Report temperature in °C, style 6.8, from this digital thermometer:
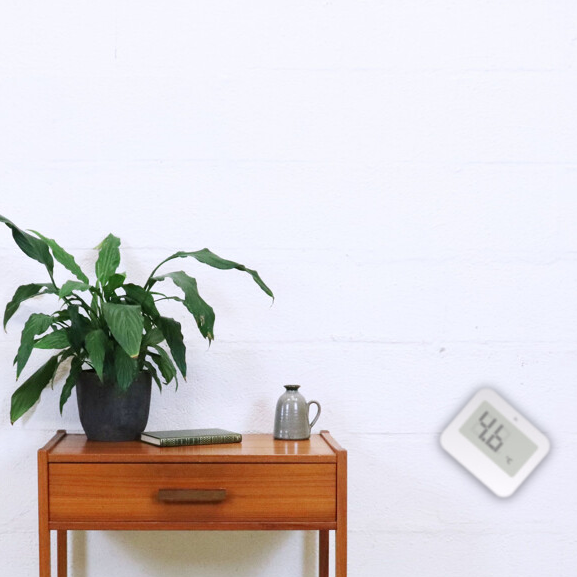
4.6
